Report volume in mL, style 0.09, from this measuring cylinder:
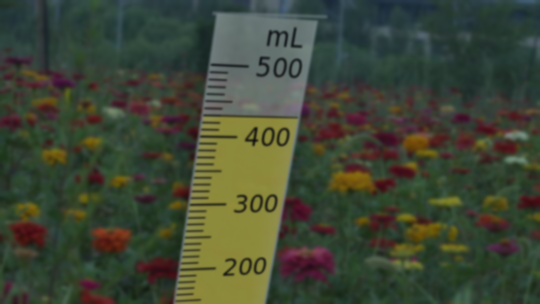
430
